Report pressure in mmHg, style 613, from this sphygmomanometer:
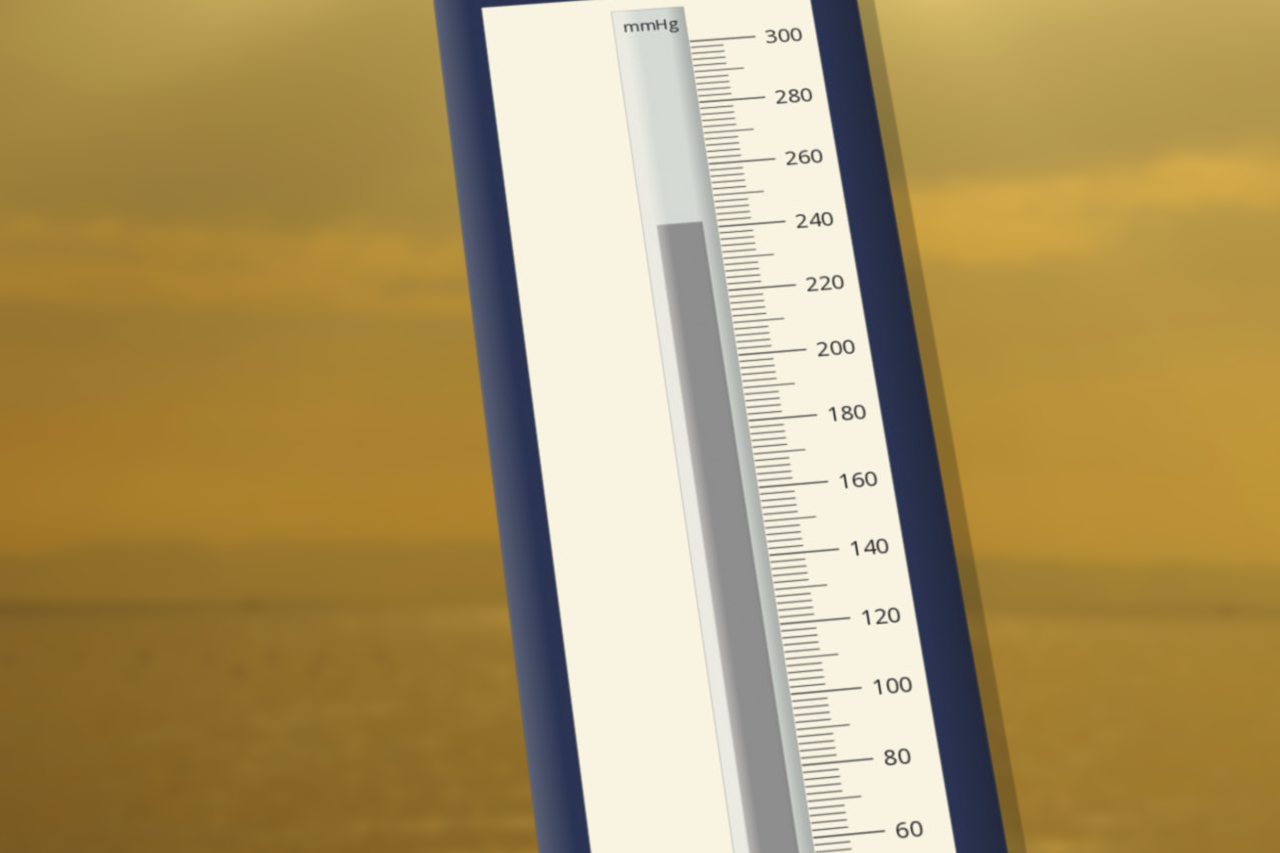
242
